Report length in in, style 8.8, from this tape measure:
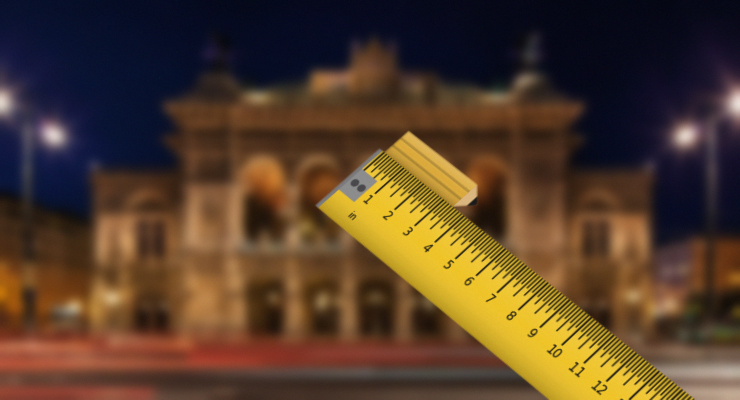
4
